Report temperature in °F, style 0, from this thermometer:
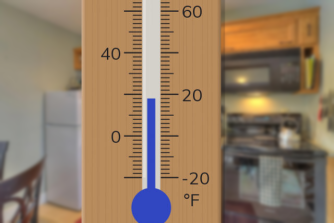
18
